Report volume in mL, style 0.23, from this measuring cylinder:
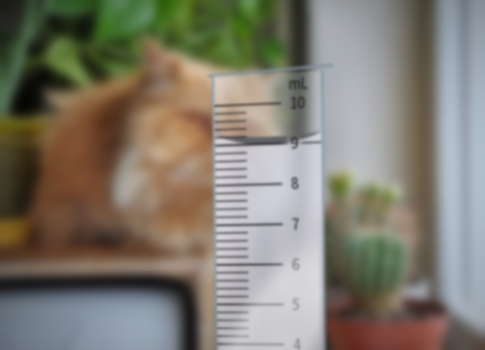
9
